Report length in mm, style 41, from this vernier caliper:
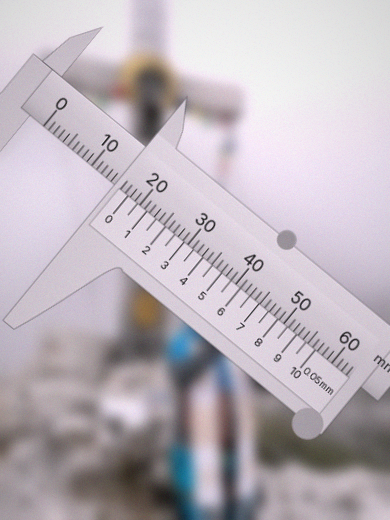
17.6
